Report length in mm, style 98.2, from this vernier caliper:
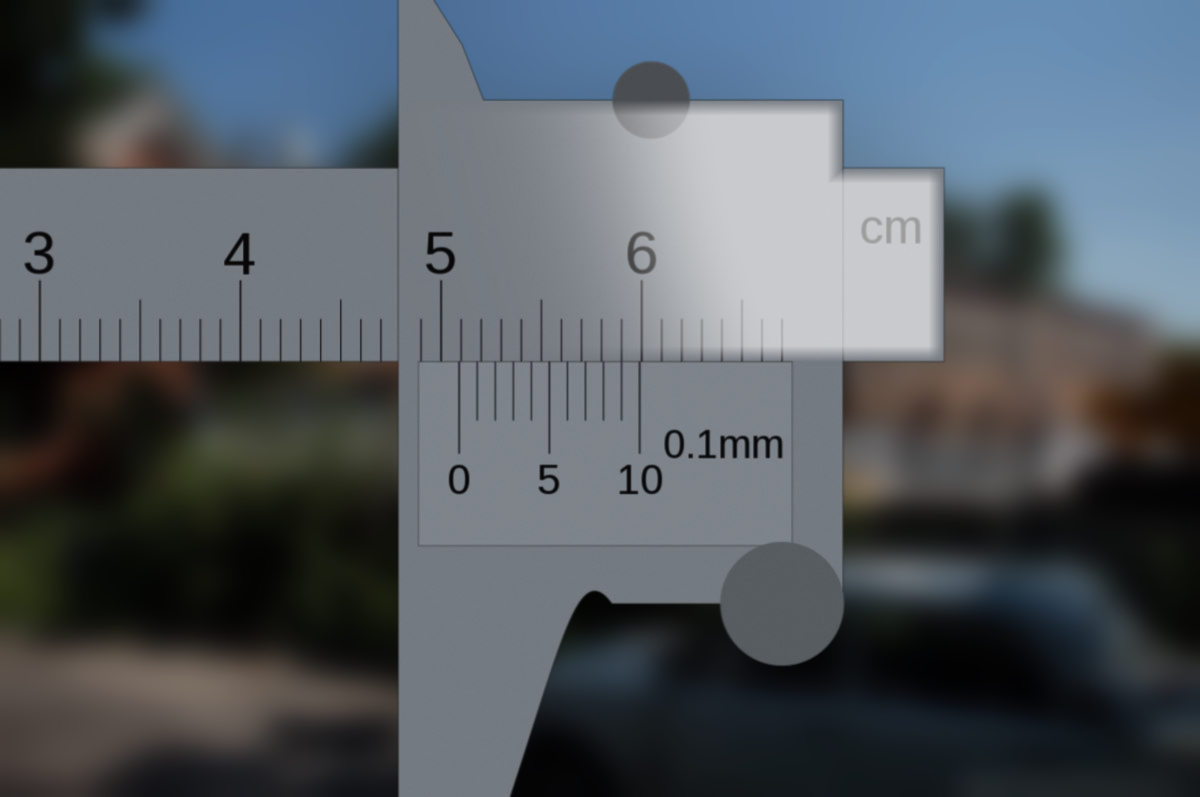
50.9
